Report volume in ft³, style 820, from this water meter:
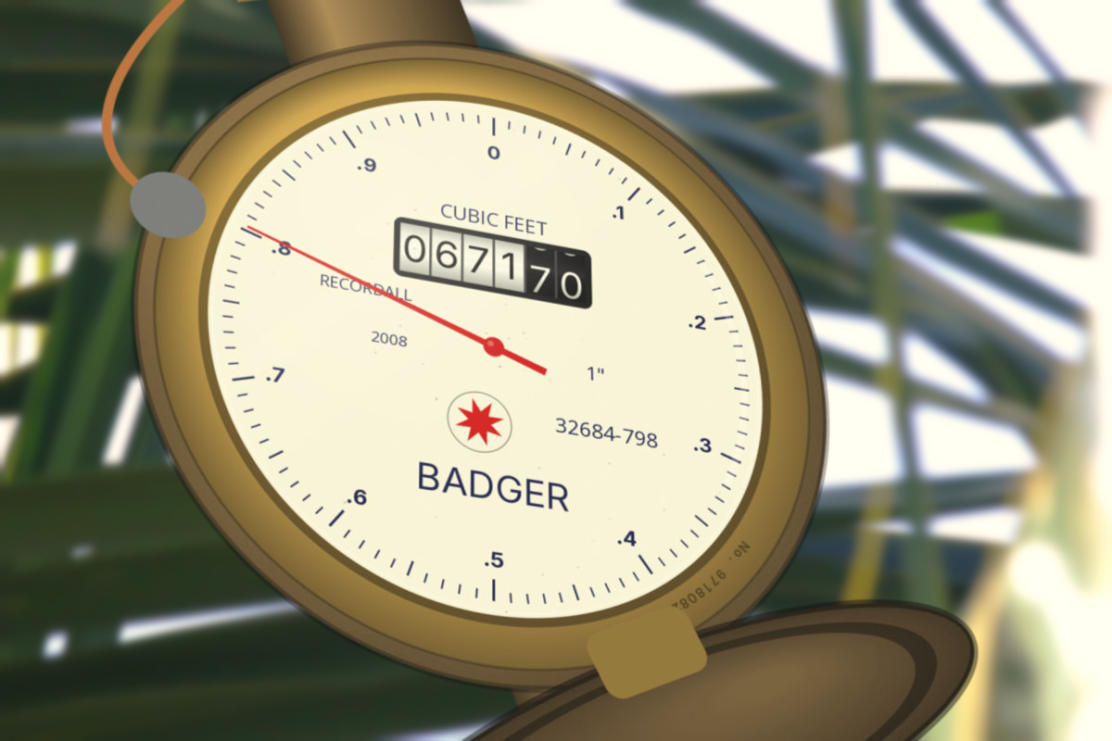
67169.80
